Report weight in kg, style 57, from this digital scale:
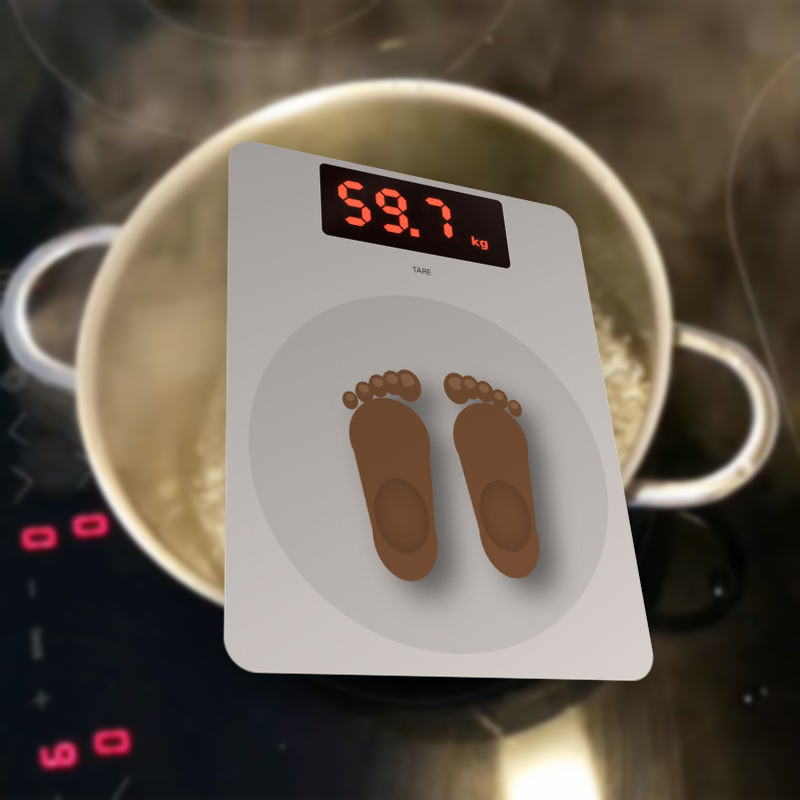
59.7
